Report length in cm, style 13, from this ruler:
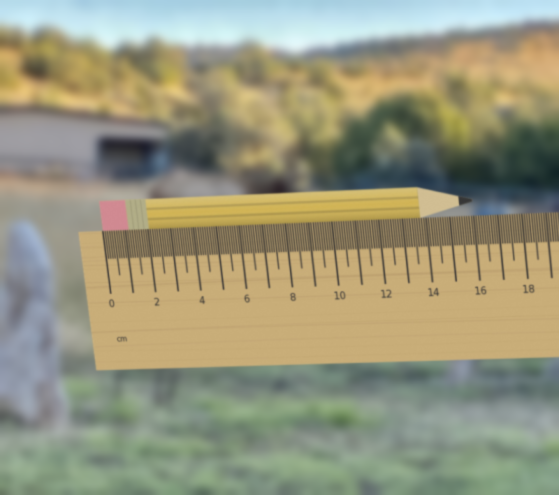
16
